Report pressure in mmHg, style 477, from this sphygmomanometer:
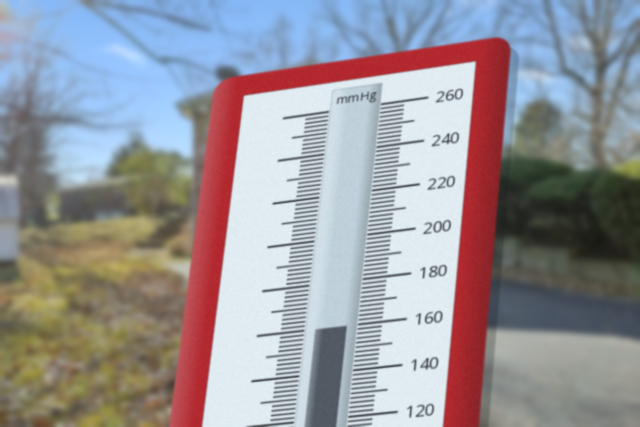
160
